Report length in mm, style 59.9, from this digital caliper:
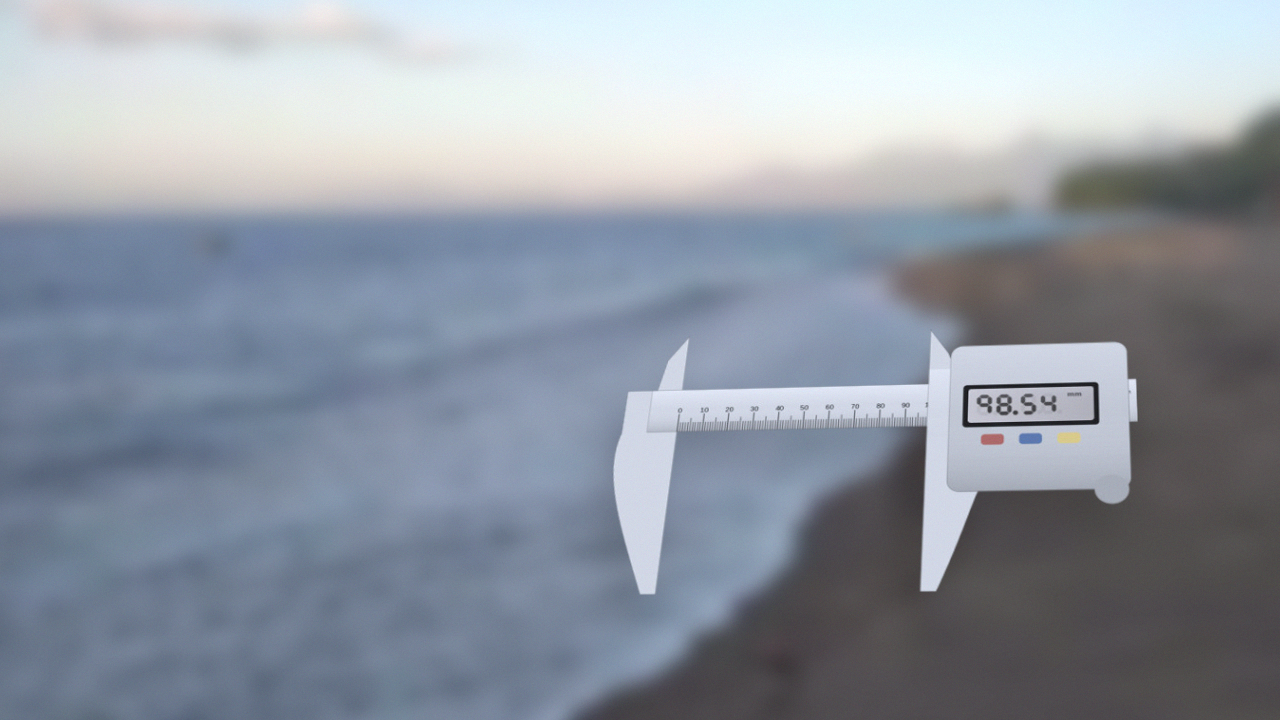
98.54
